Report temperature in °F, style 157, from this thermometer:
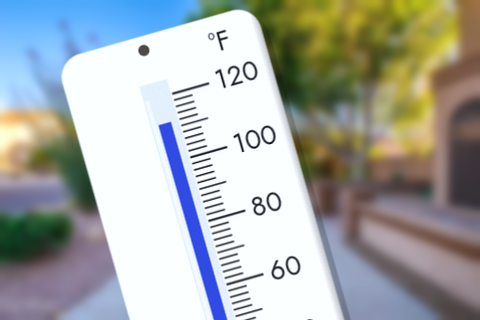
112
